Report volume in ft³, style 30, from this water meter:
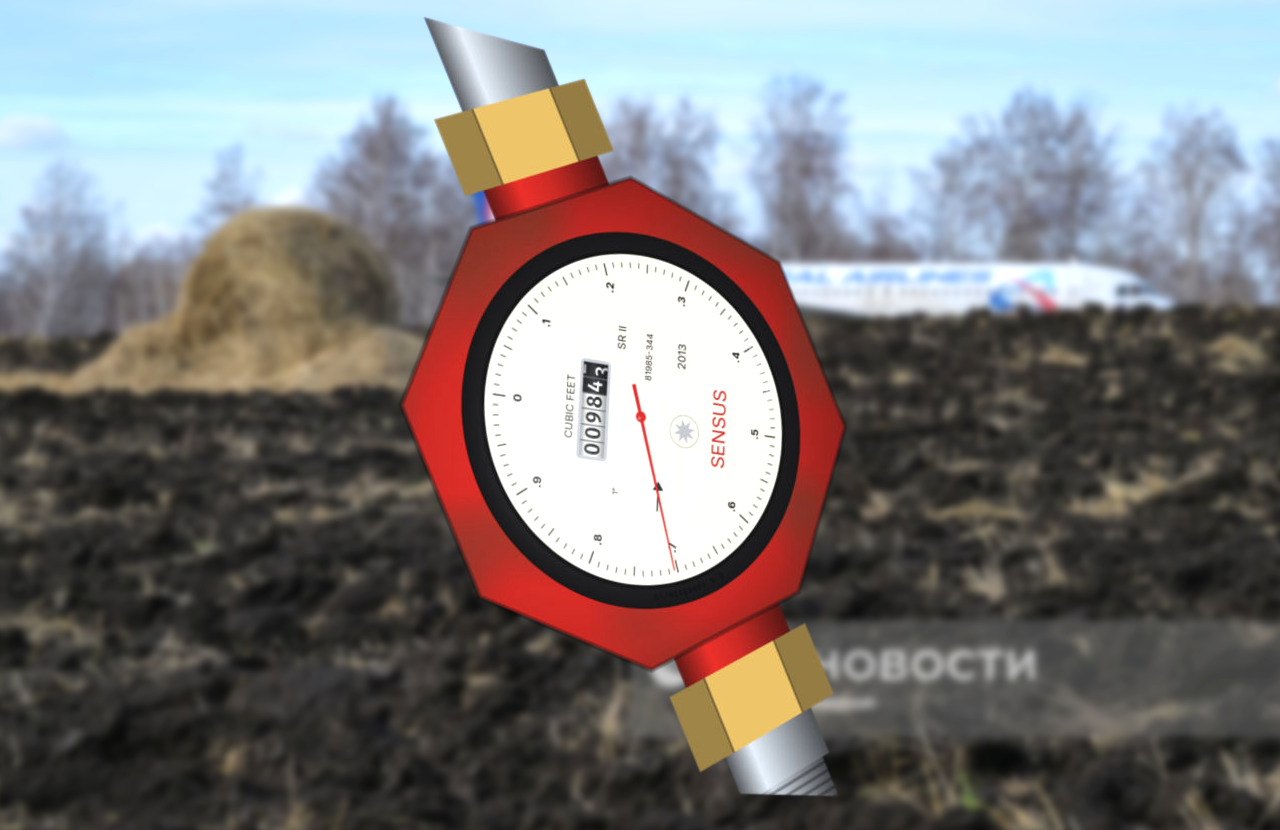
9842.70
